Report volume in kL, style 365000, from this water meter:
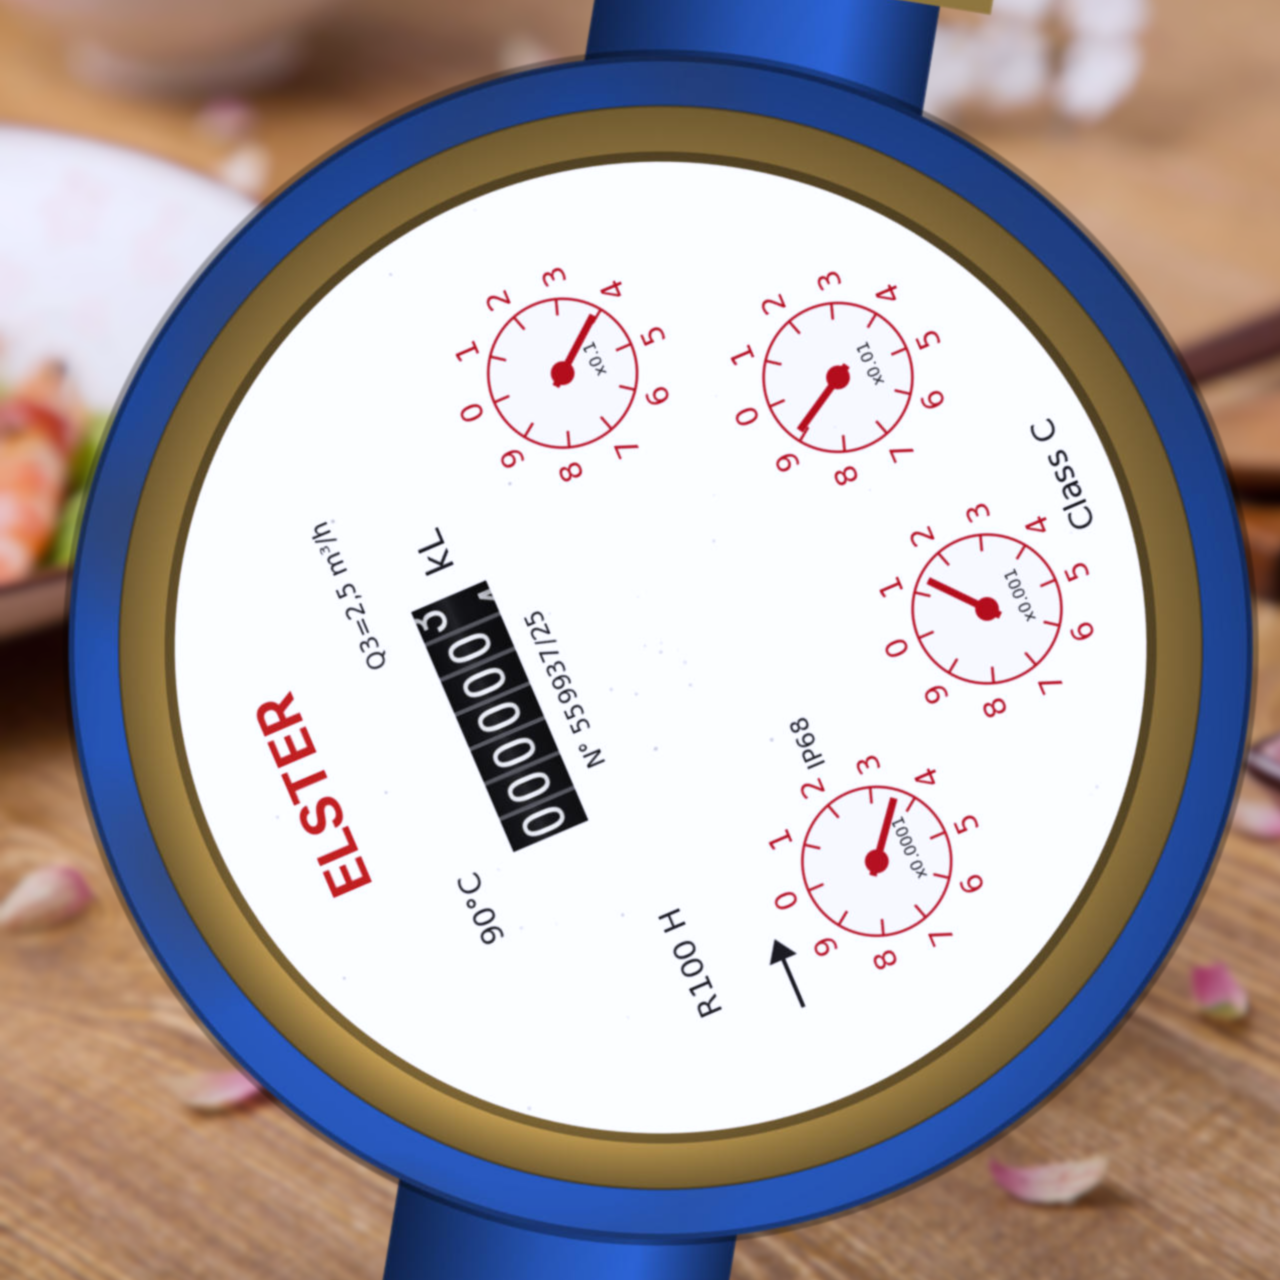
3.3913
